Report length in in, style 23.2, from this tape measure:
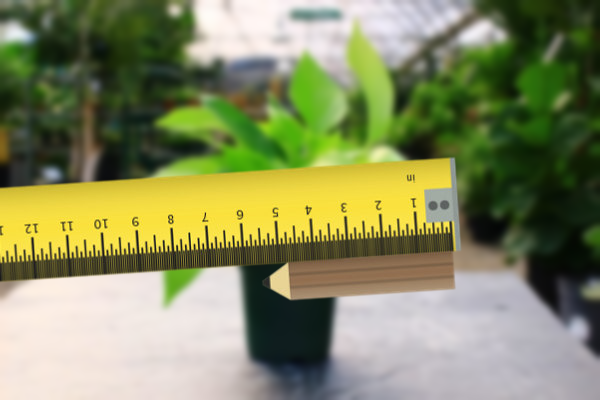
5.5
